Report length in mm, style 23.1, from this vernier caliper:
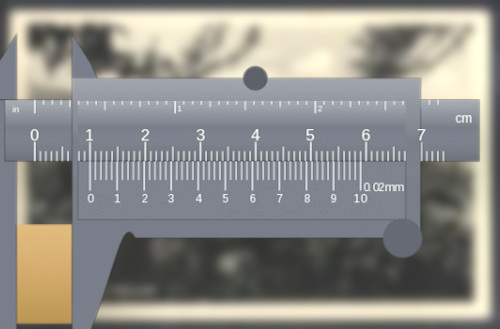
10.0
